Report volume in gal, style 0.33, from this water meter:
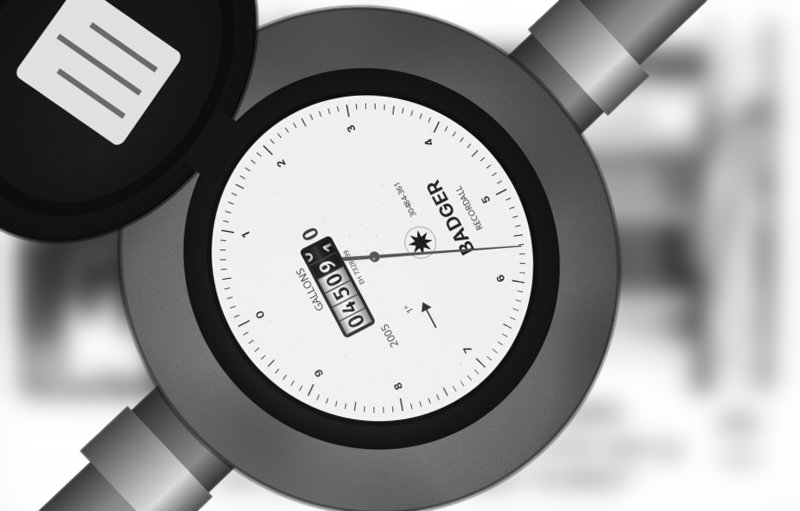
450905.6
